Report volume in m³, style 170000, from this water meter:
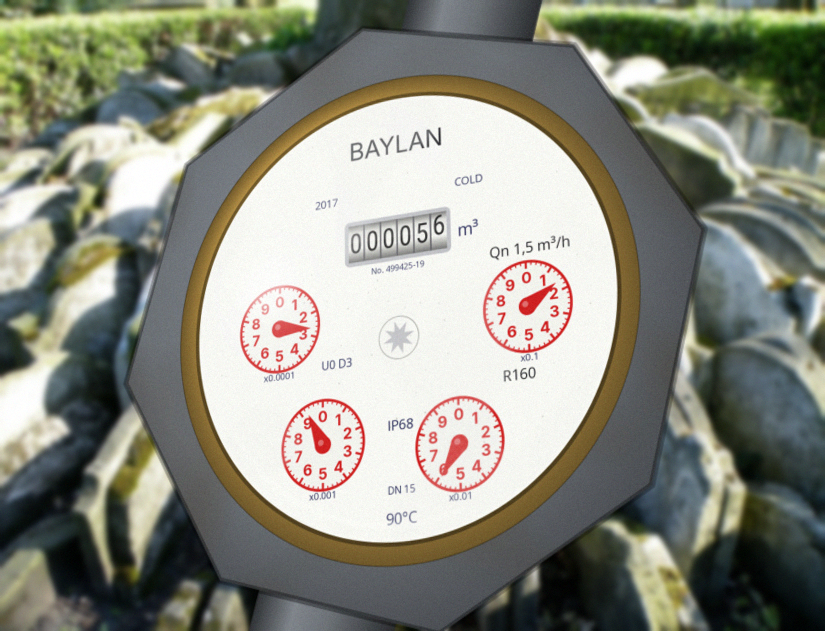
56.1592
